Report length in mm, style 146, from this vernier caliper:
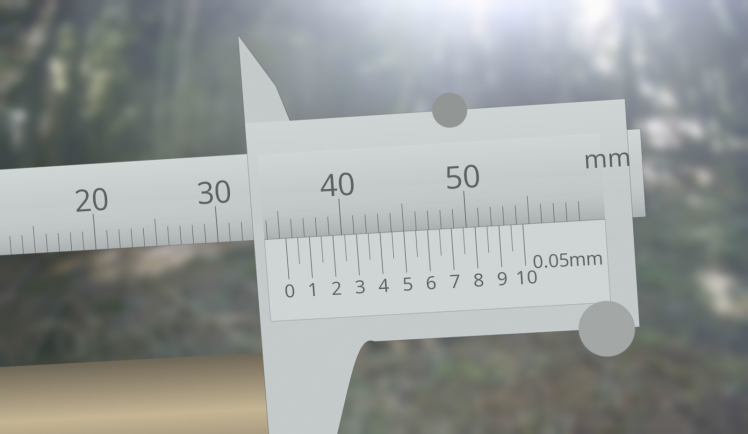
35.5
